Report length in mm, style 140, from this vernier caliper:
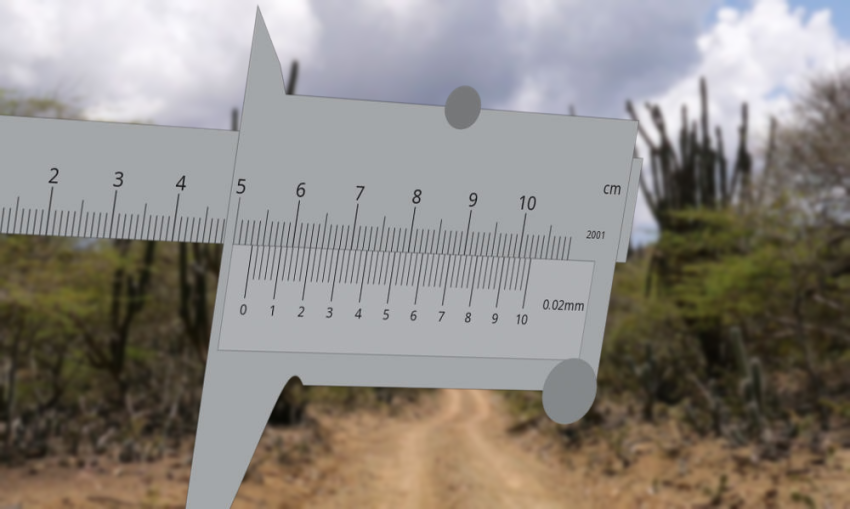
53.2
